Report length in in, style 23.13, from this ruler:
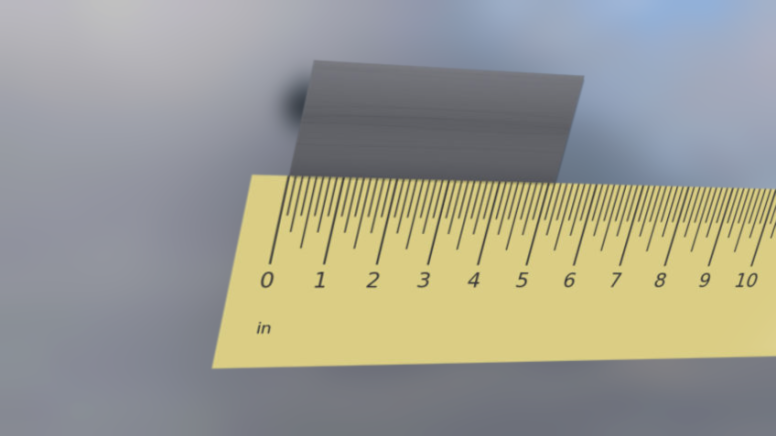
5.125
